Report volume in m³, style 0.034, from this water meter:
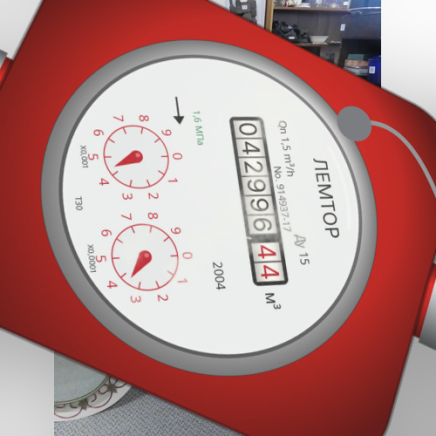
42996.4443
